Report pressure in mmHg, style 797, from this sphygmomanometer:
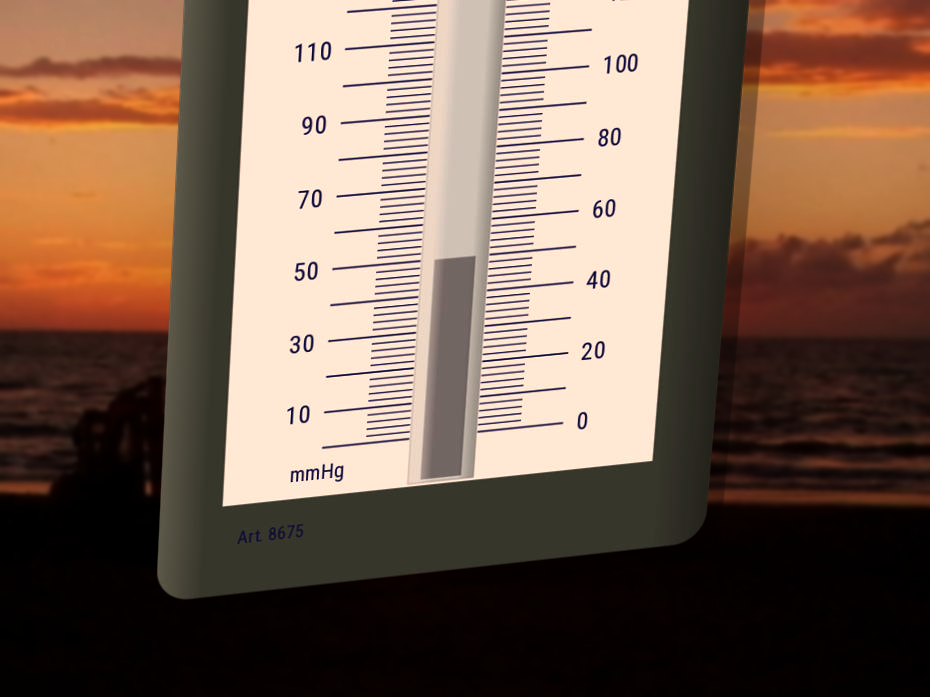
50
